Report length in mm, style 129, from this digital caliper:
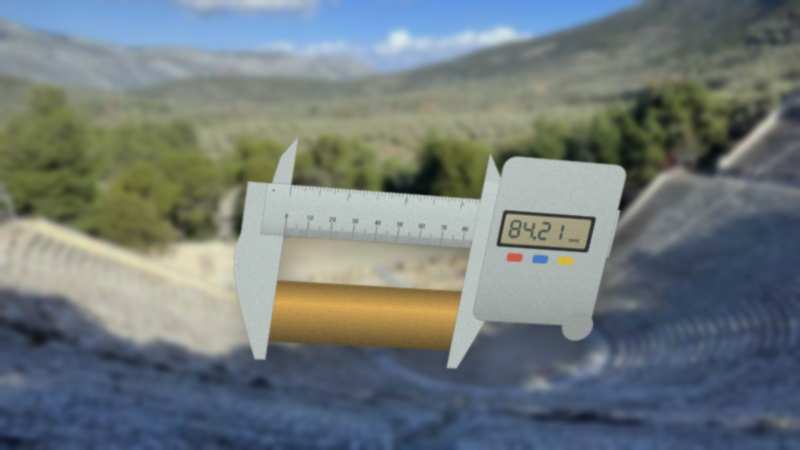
84.21
